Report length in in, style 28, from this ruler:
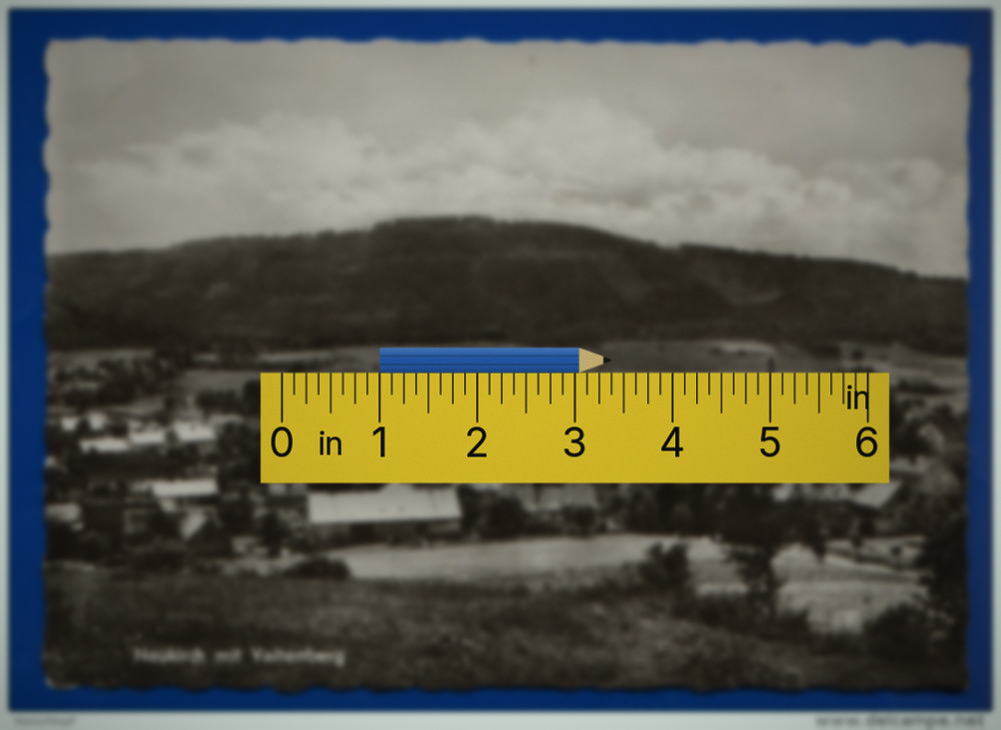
2.375
